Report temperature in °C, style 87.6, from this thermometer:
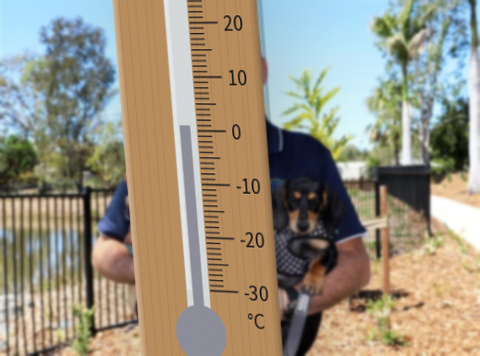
1
